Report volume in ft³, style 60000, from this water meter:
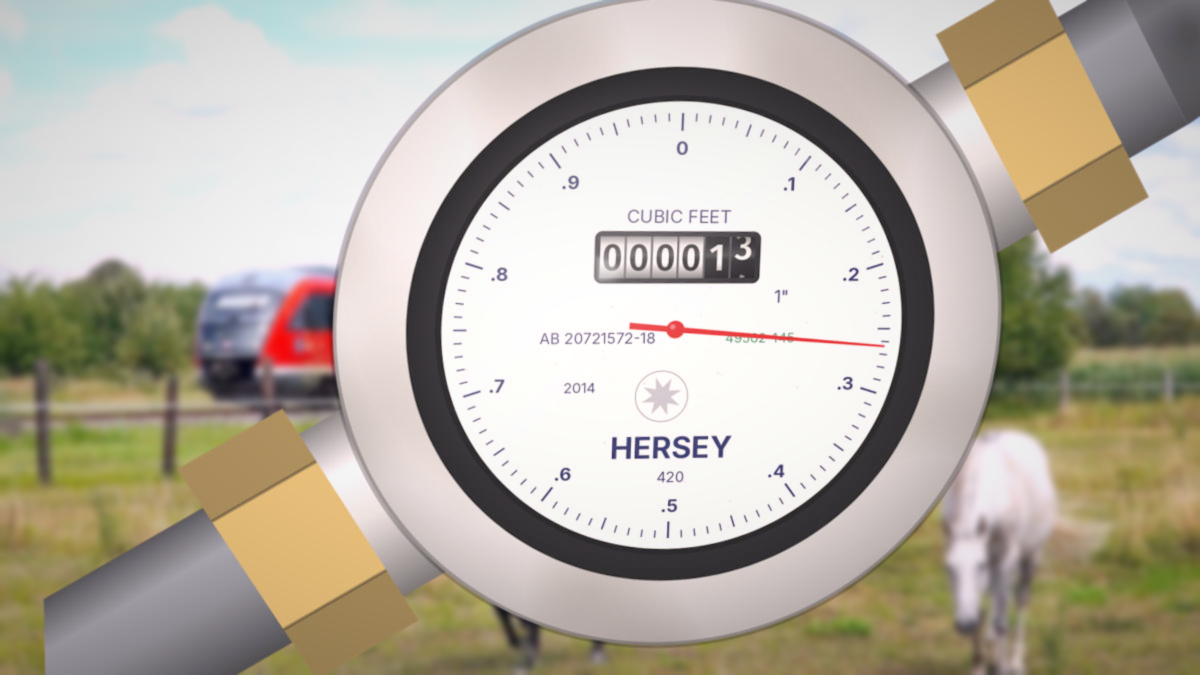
13.26
